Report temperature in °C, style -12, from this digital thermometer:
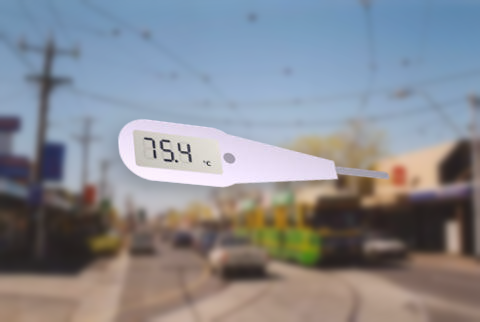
75.4
